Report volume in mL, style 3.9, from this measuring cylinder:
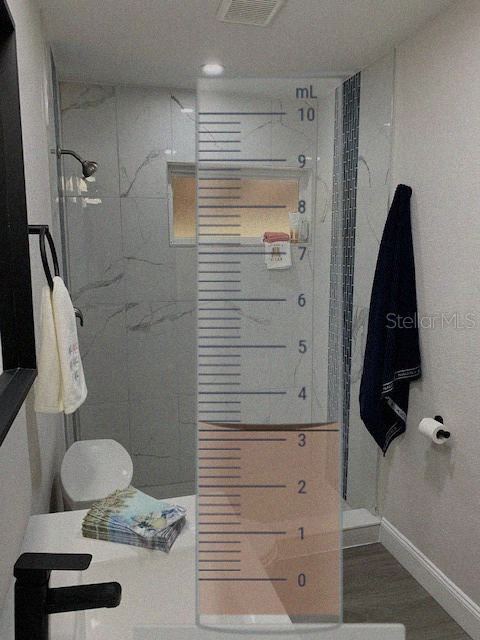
3.2
